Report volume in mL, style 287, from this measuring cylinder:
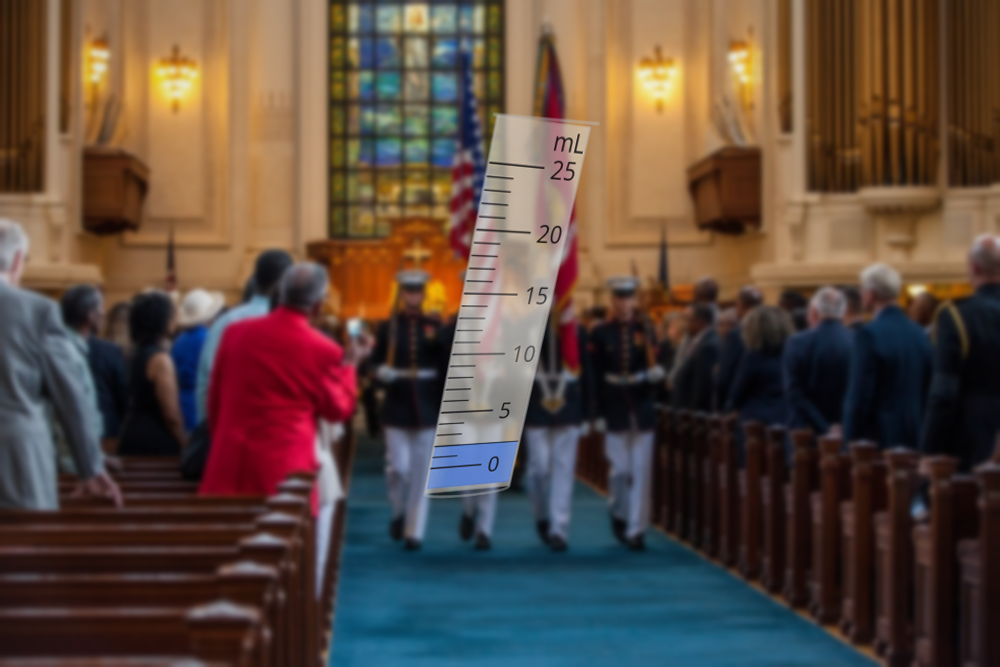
2
